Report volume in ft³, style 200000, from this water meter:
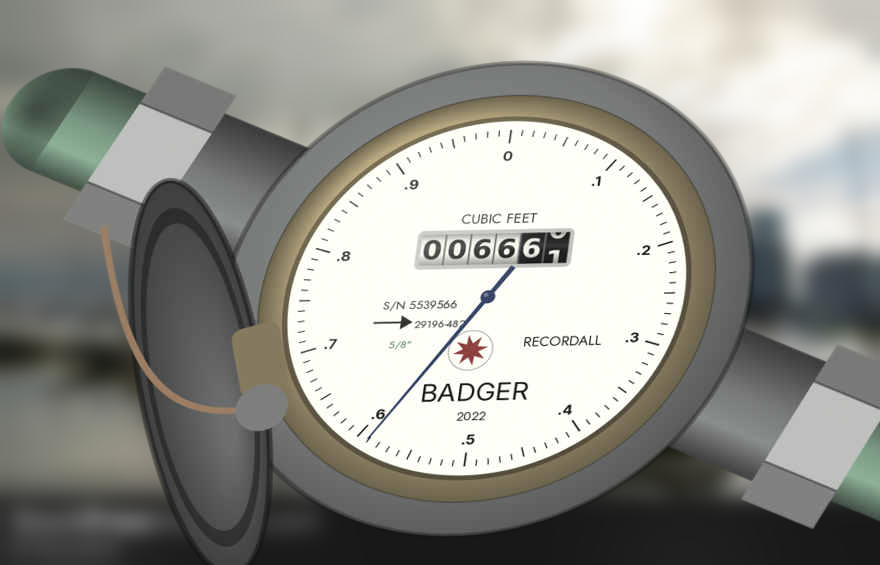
6660.59
